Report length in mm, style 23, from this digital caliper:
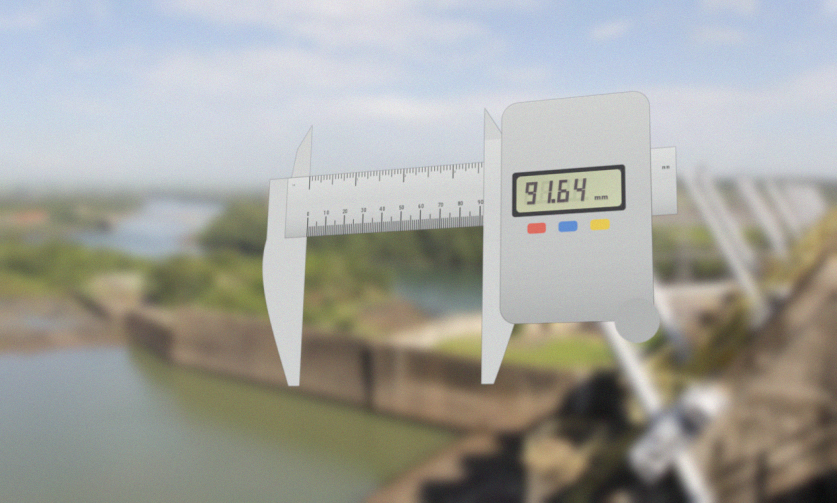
91.64
